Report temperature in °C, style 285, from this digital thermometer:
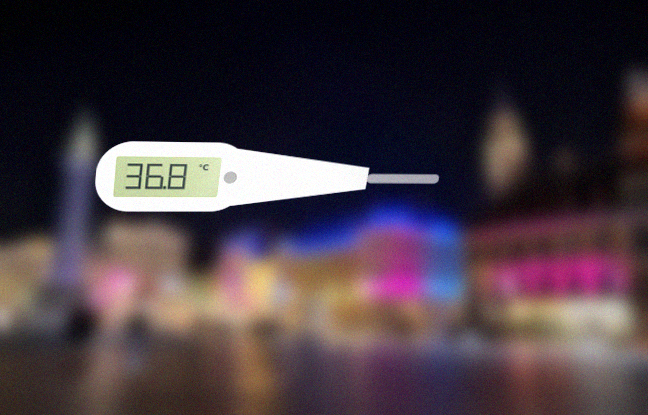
36.8
